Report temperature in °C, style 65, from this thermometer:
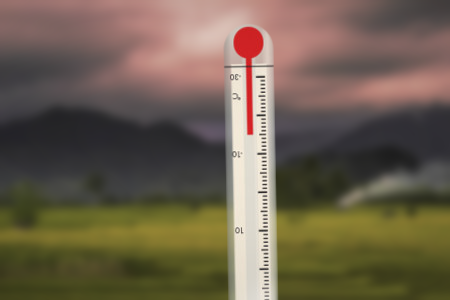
-15
